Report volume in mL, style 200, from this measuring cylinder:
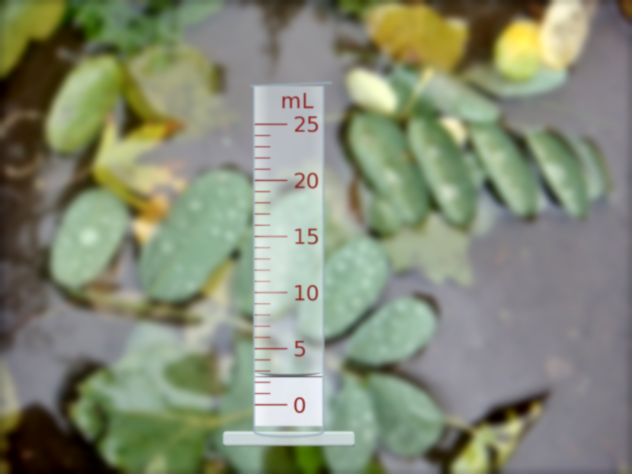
2.5
